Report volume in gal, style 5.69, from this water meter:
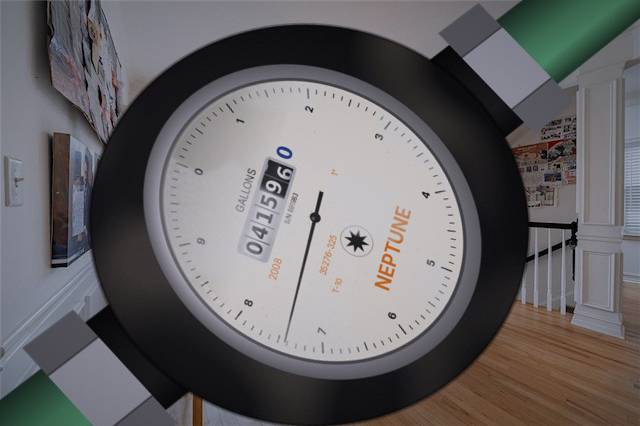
415957.4
